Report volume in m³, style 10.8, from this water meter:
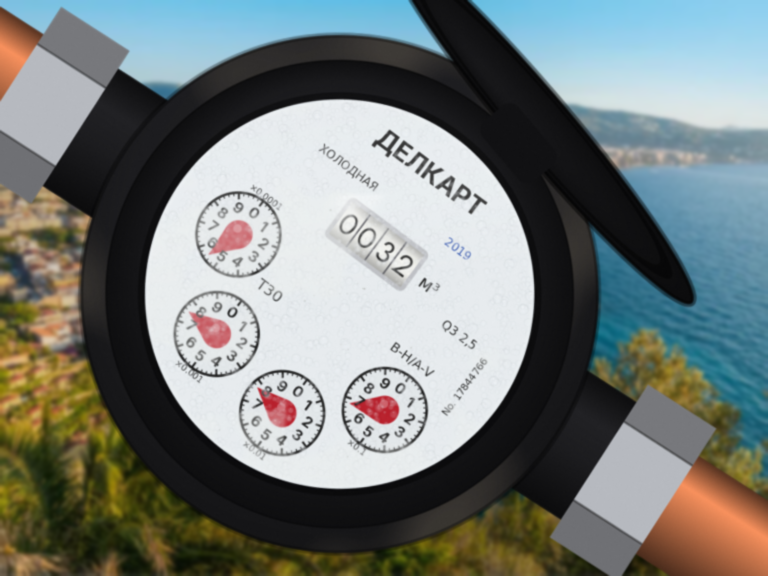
32.6775
